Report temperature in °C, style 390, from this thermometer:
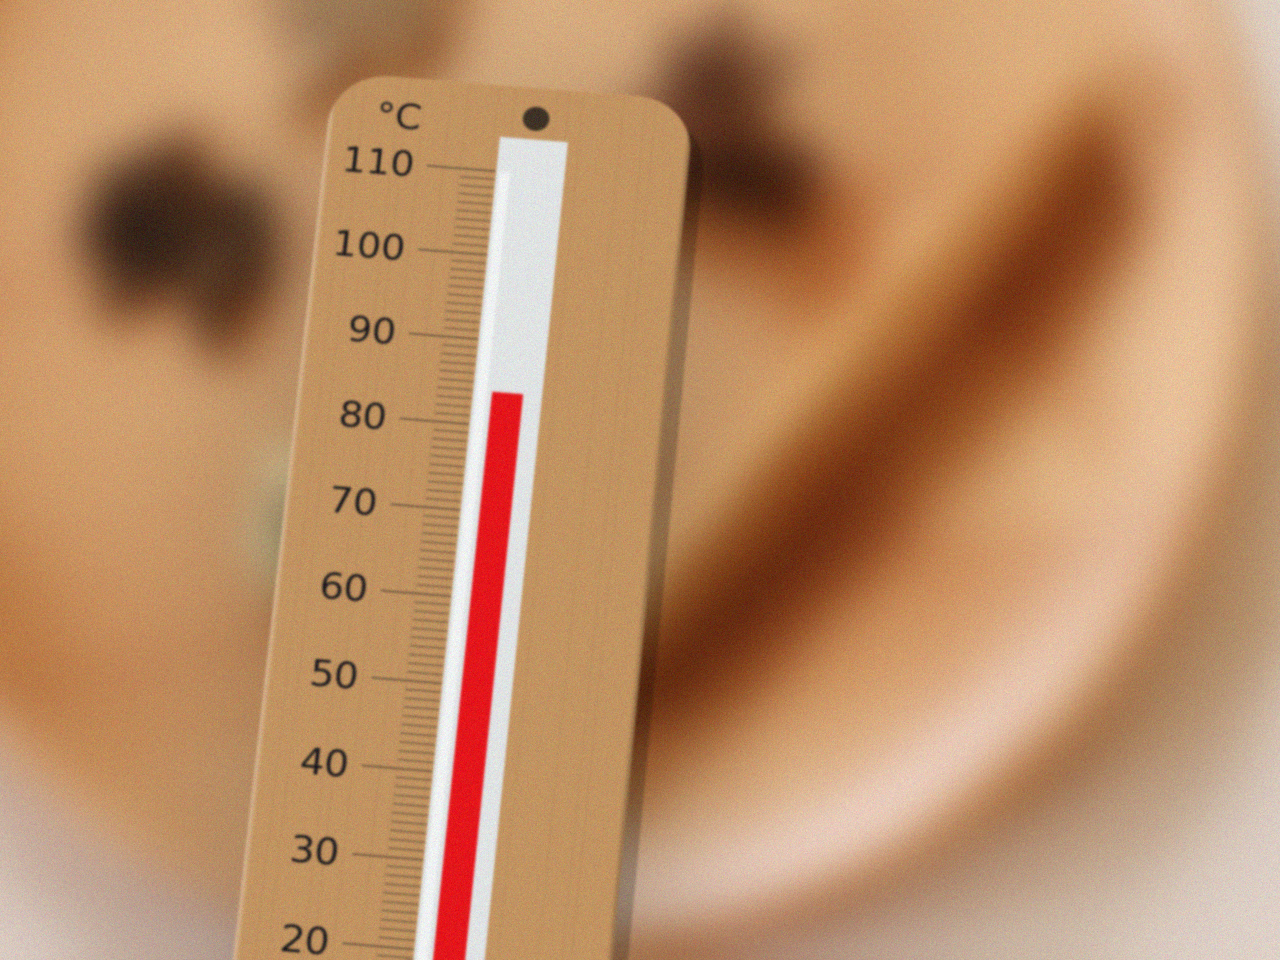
84
